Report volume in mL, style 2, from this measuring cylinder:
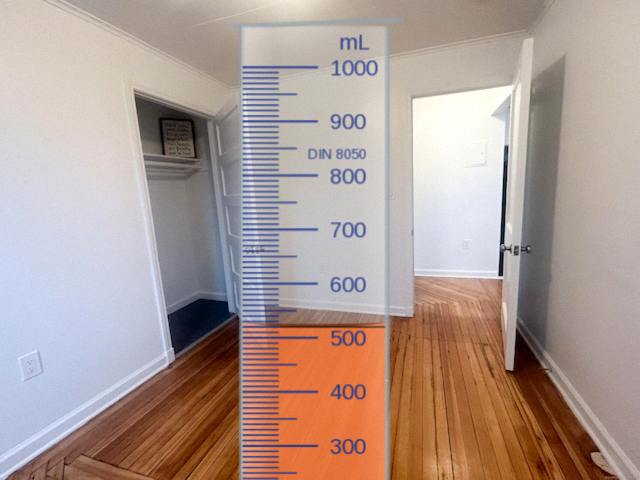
520
